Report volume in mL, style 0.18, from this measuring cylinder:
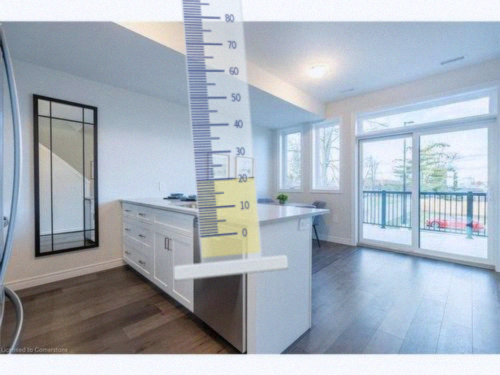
20
